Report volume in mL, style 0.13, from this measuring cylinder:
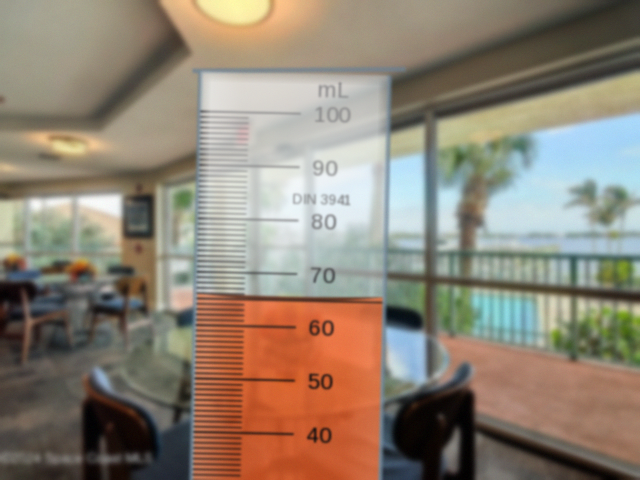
65
